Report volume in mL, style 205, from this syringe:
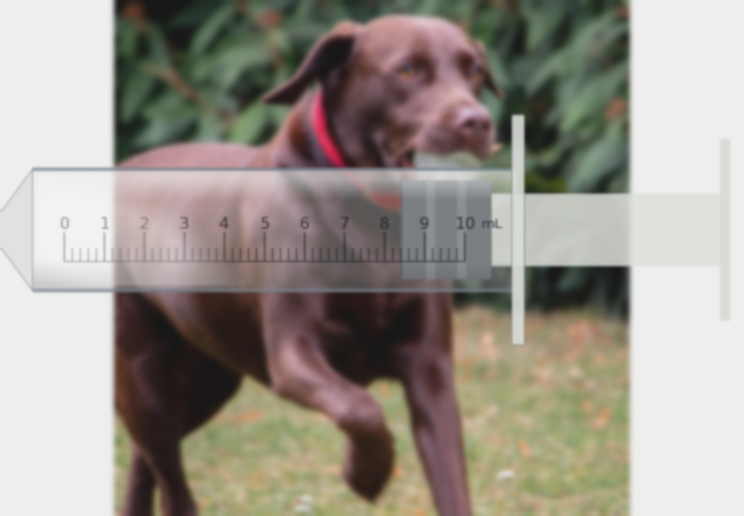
8.4
